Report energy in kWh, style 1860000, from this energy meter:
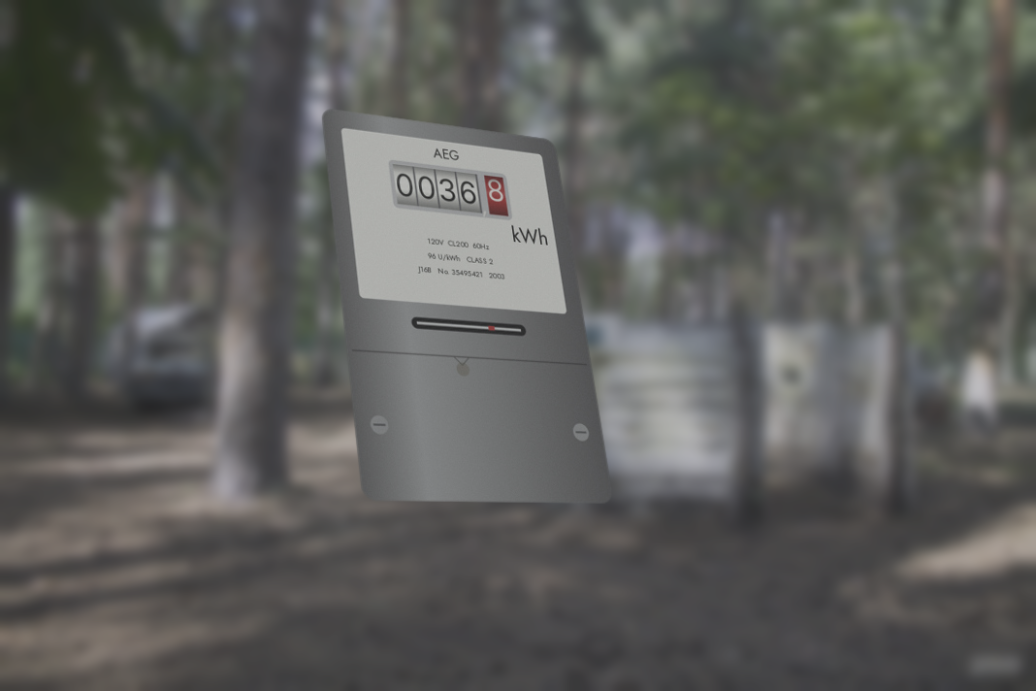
36.8
